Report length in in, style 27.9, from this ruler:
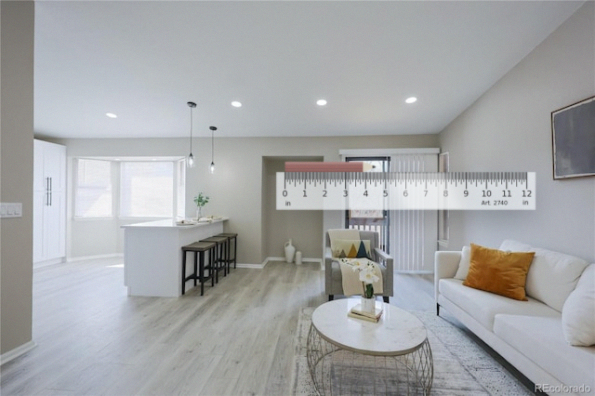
4.5
